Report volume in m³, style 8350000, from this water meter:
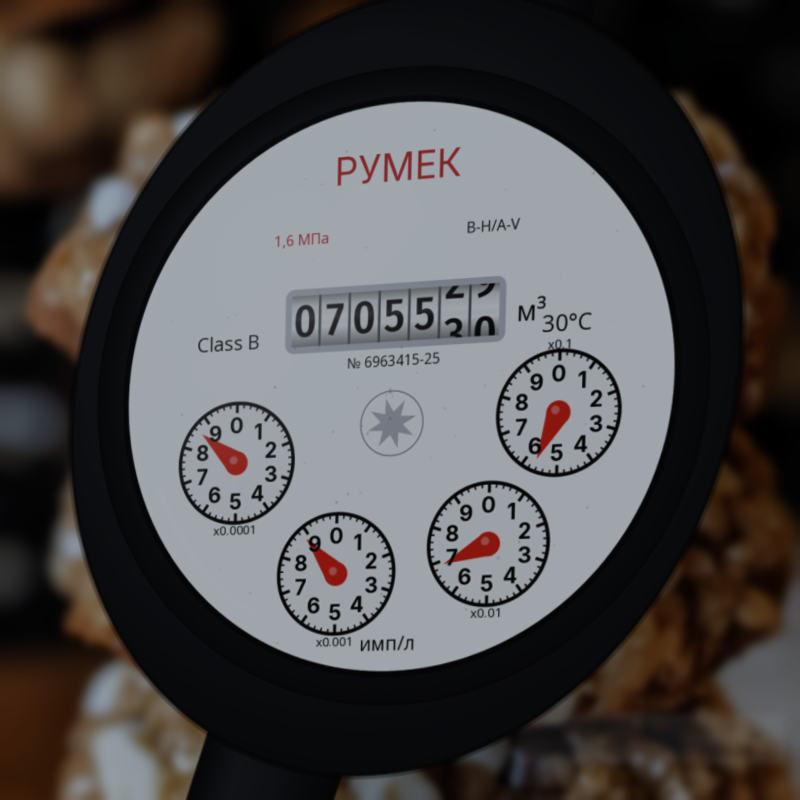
705529.5688
